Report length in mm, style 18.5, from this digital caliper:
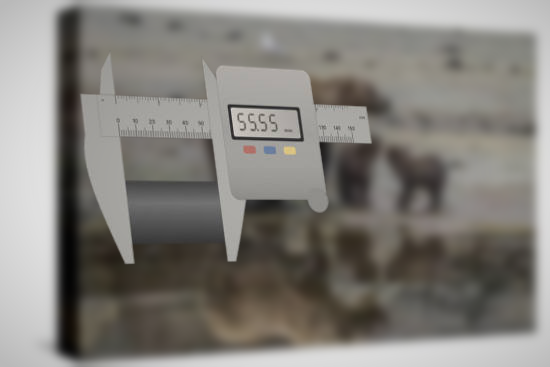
55.55
